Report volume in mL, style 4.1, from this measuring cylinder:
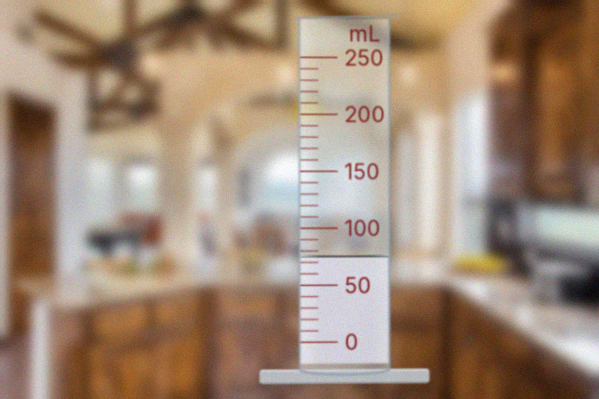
75
